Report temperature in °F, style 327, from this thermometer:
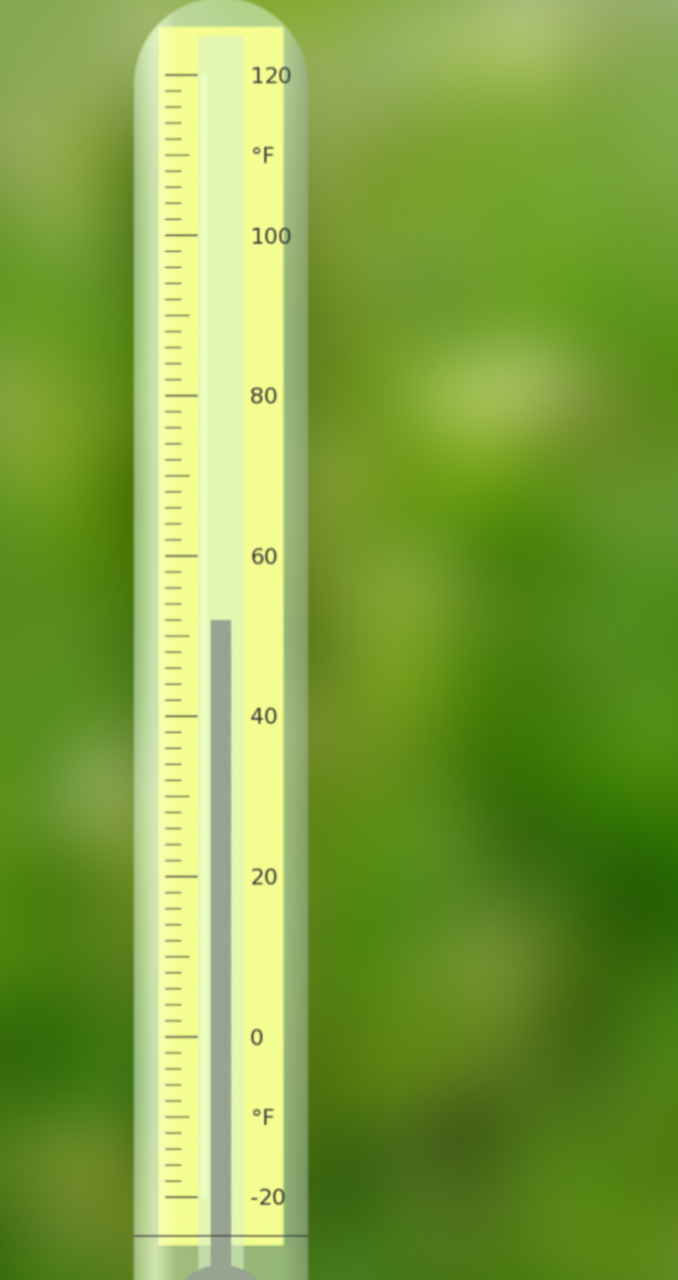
52
